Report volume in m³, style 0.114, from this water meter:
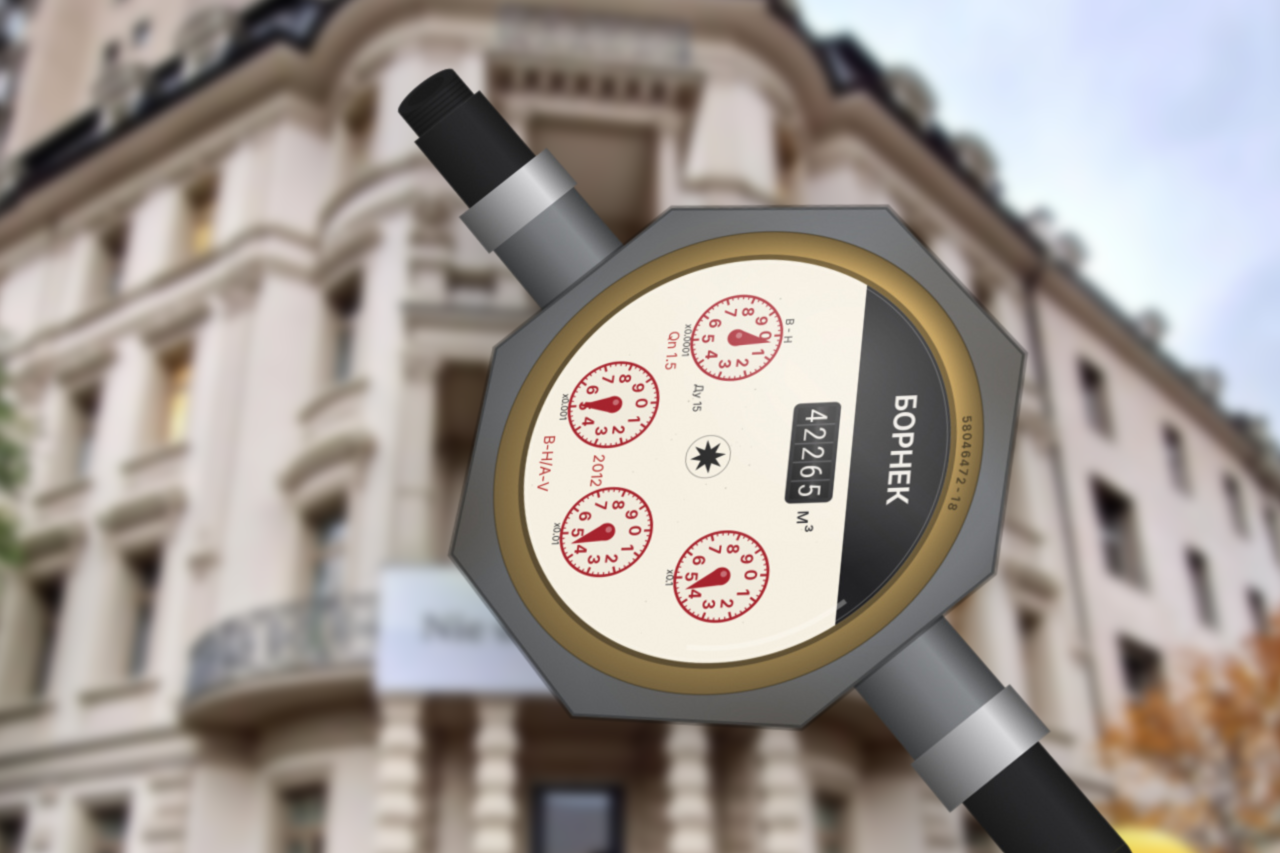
42265.4450
